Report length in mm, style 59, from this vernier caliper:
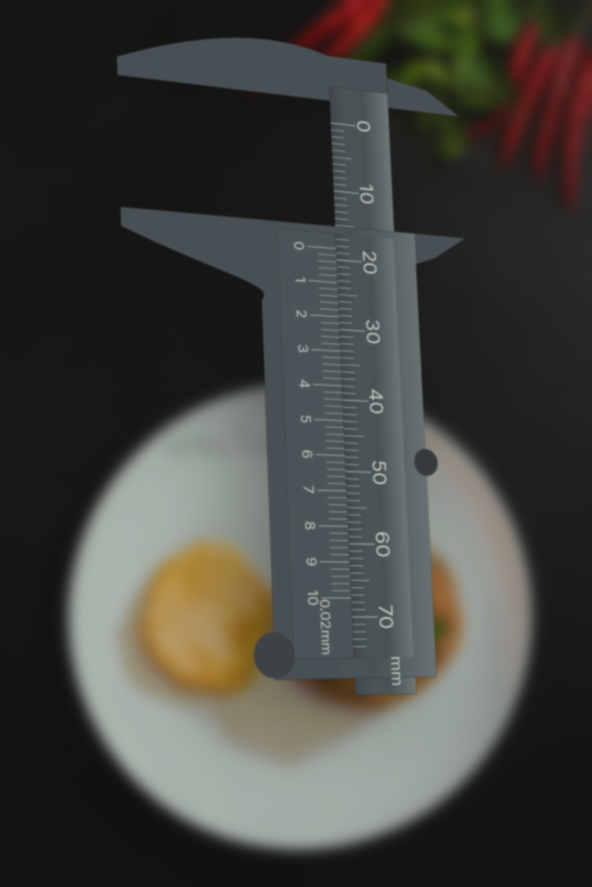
18.4
